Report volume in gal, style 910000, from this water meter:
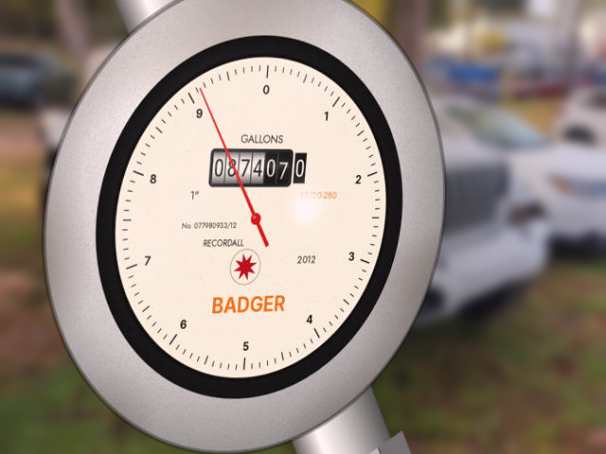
874069.1
